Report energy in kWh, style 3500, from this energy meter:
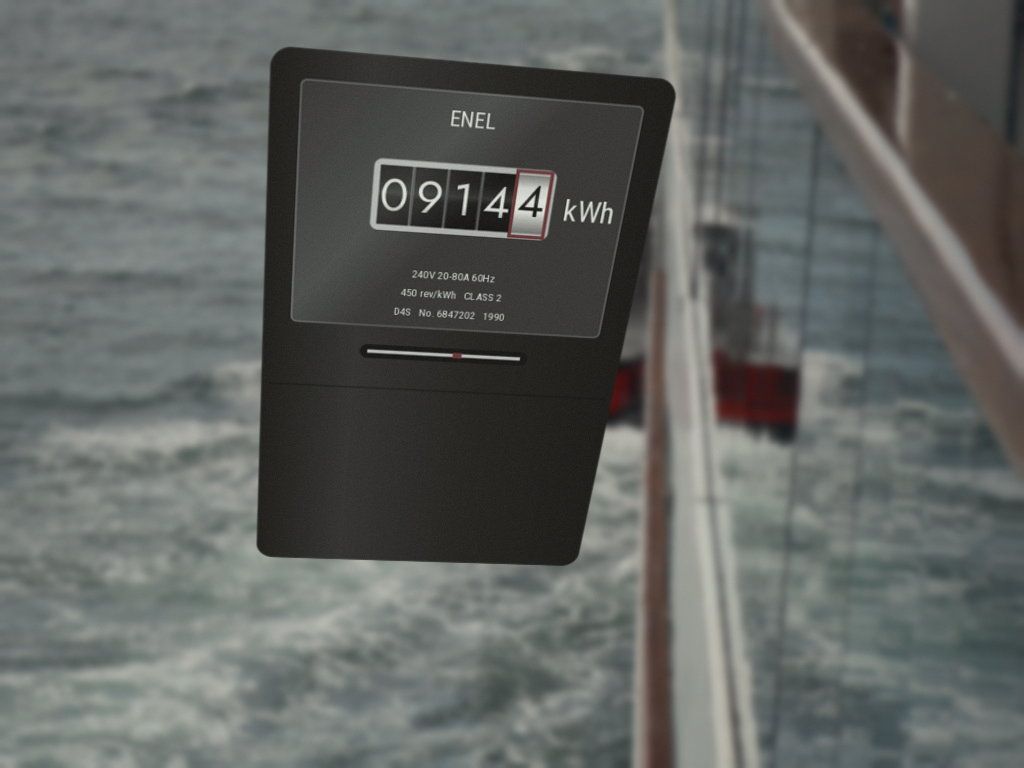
914.4
